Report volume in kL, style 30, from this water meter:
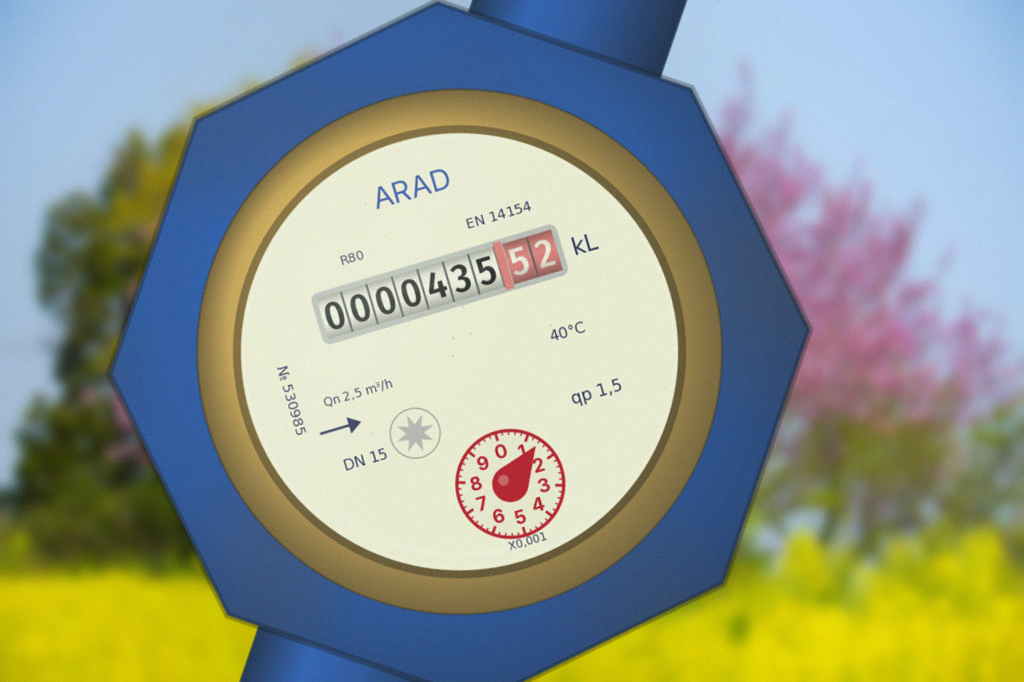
435.521
